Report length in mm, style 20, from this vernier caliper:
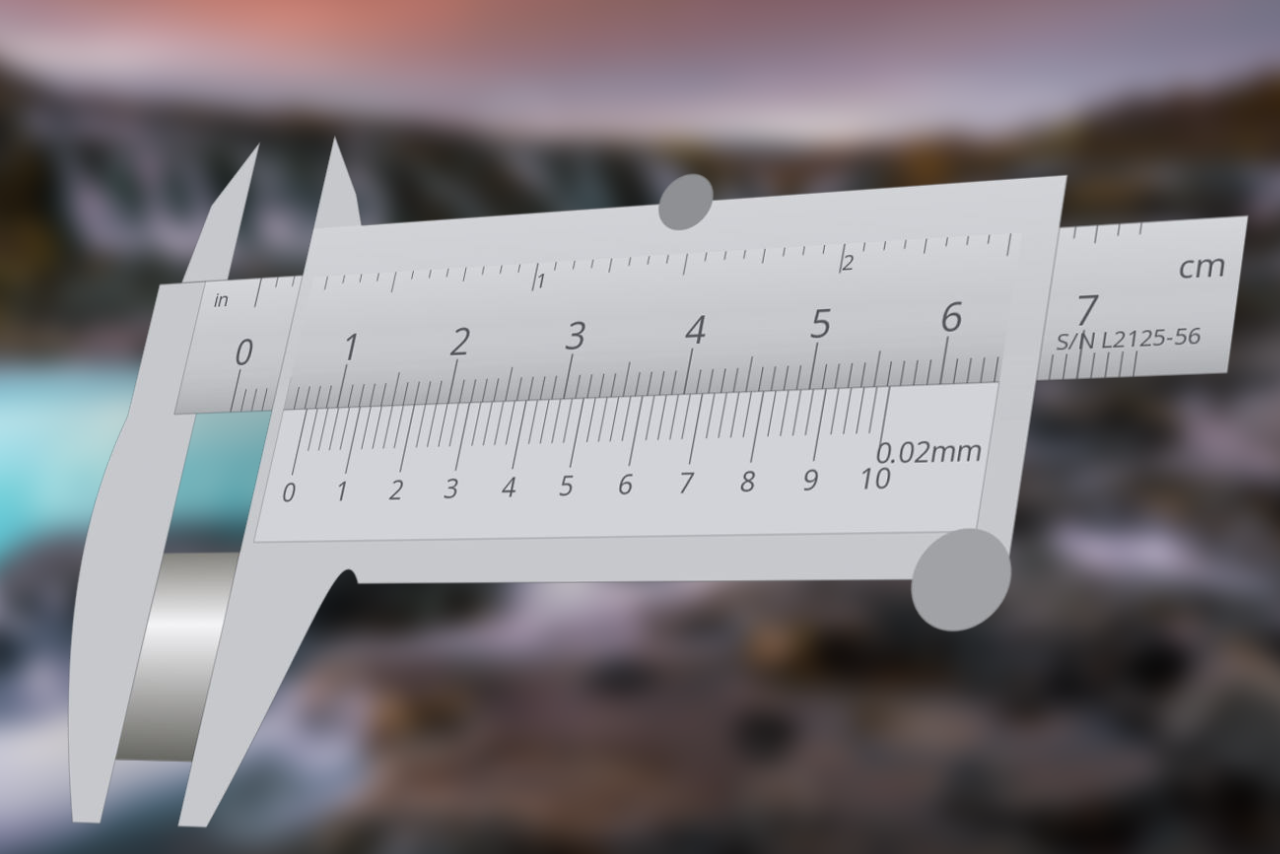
7.2
